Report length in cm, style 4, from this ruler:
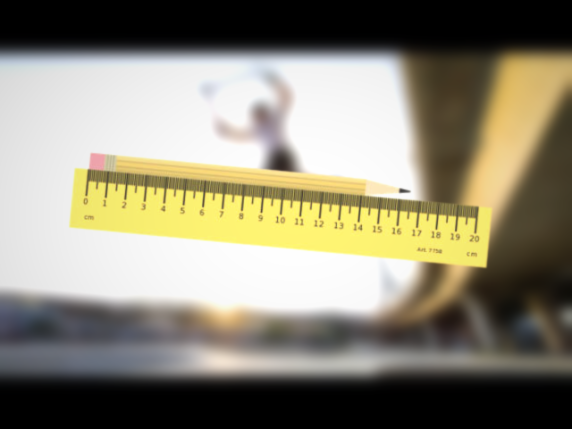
16.5
